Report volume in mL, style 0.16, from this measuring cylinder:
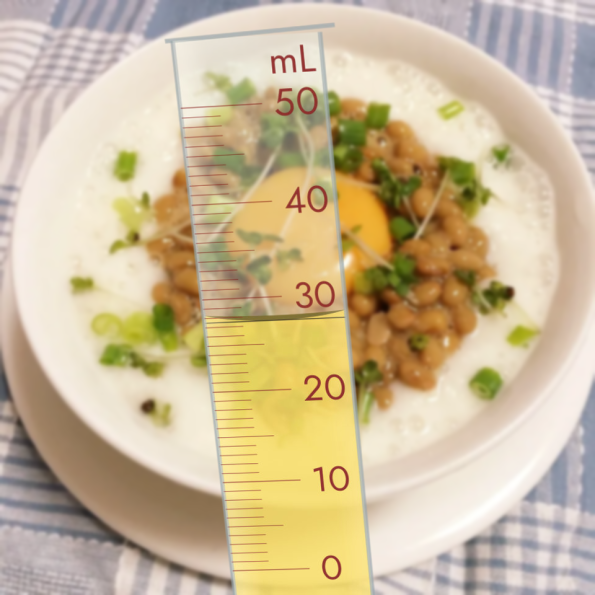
27.5
